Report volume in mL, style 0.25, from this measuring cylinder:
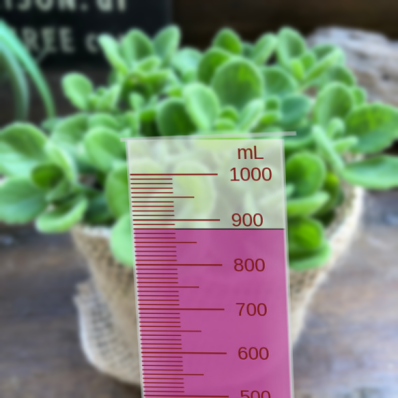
880
